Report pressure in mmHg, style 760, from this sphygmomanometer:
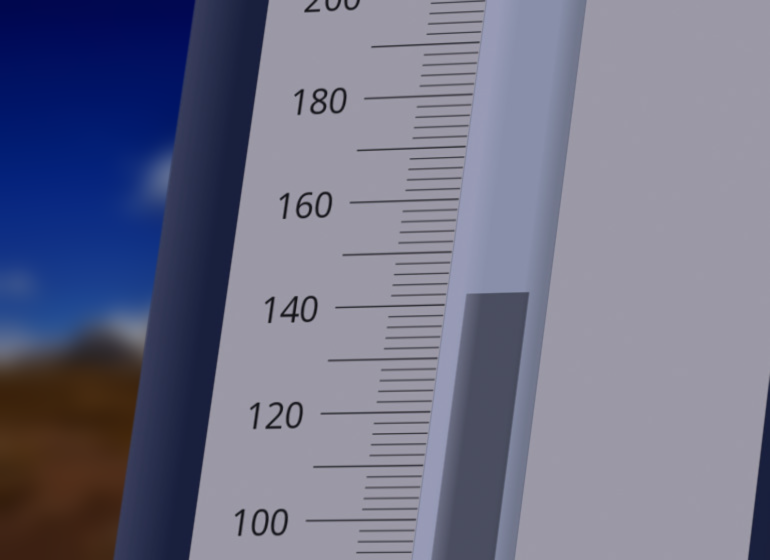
142
